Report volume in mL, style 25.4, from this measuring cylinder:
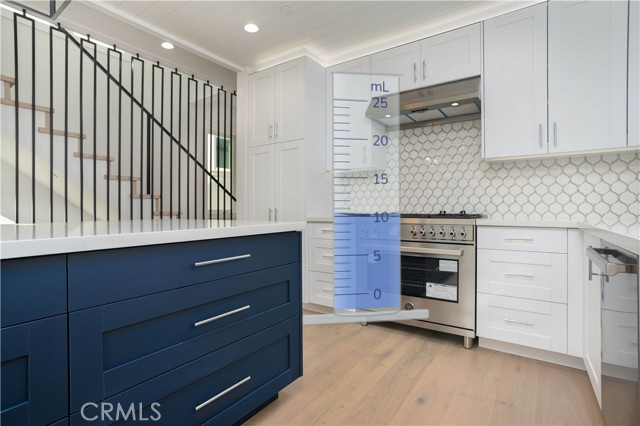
10
